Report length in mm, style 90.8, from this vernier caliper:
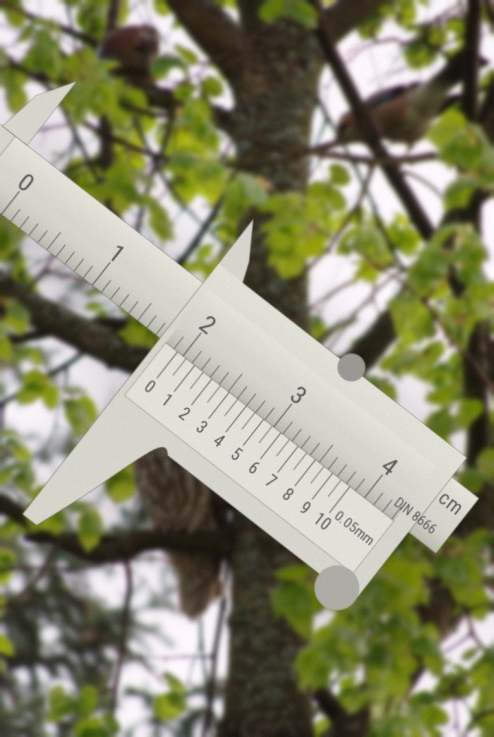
19.4
